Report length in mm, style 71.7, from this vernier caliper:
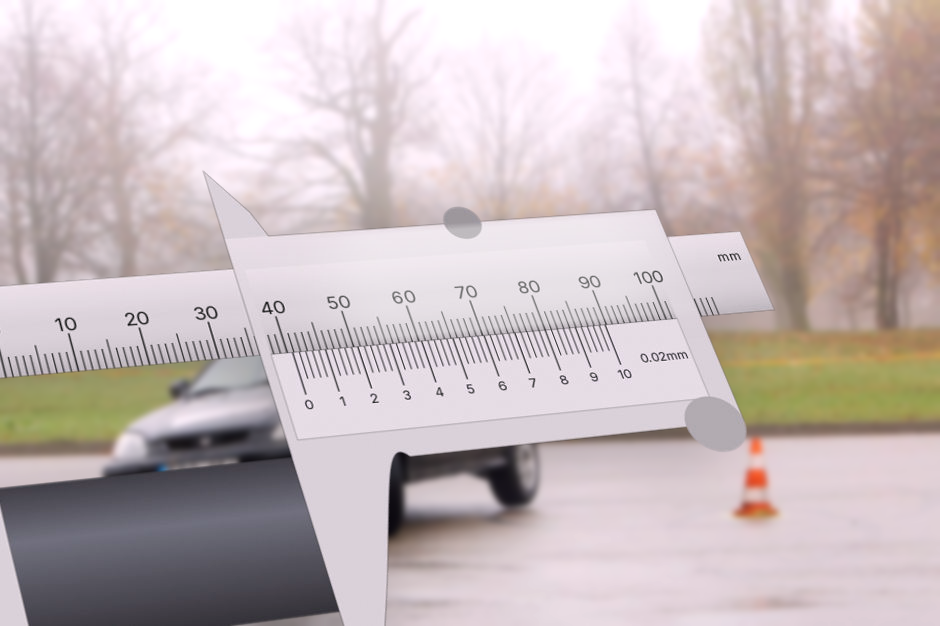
40.8
